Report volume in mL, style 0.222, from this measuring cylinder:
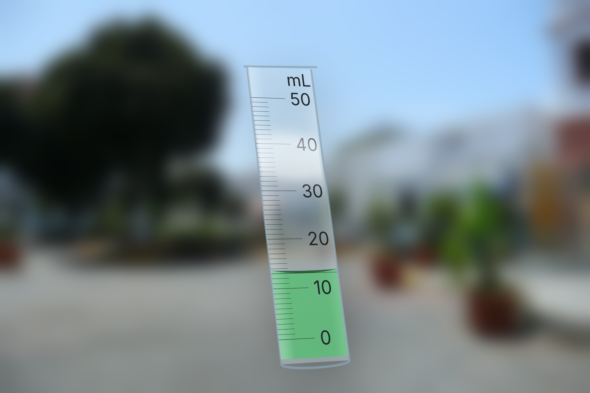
13
